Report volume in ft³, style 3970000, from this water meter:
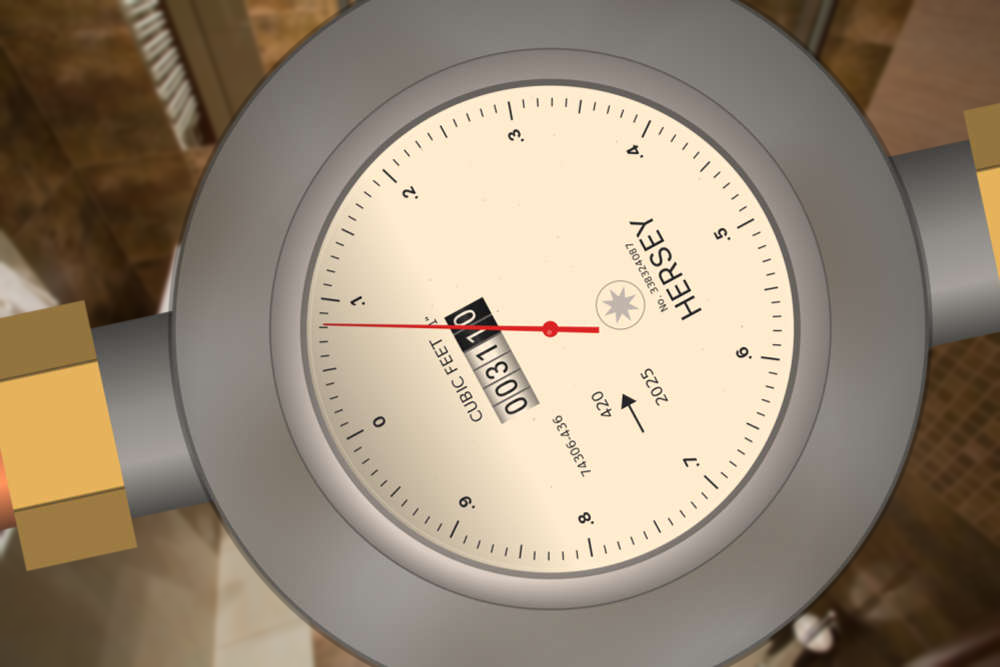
3110.08
